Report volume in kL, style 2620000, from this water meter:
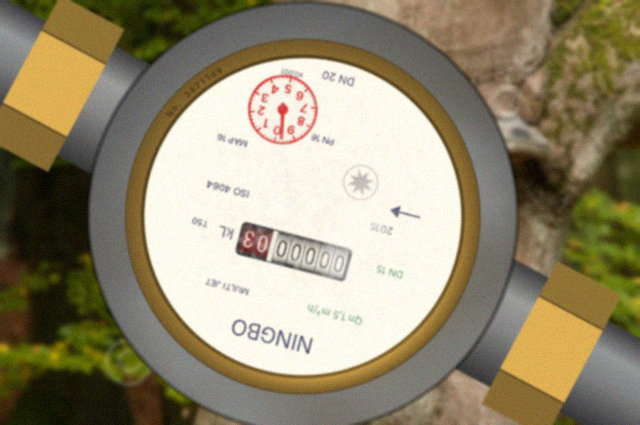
0.029
